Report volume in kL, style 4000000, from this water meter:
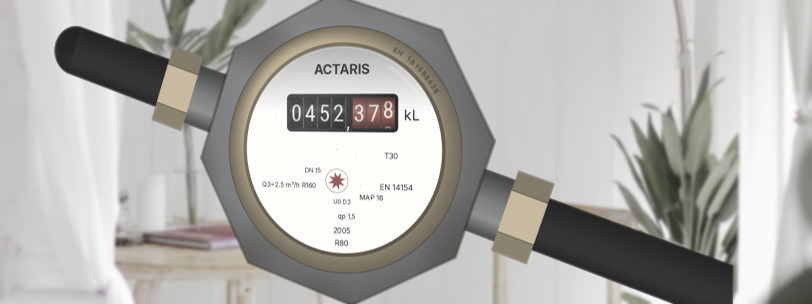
452.378
